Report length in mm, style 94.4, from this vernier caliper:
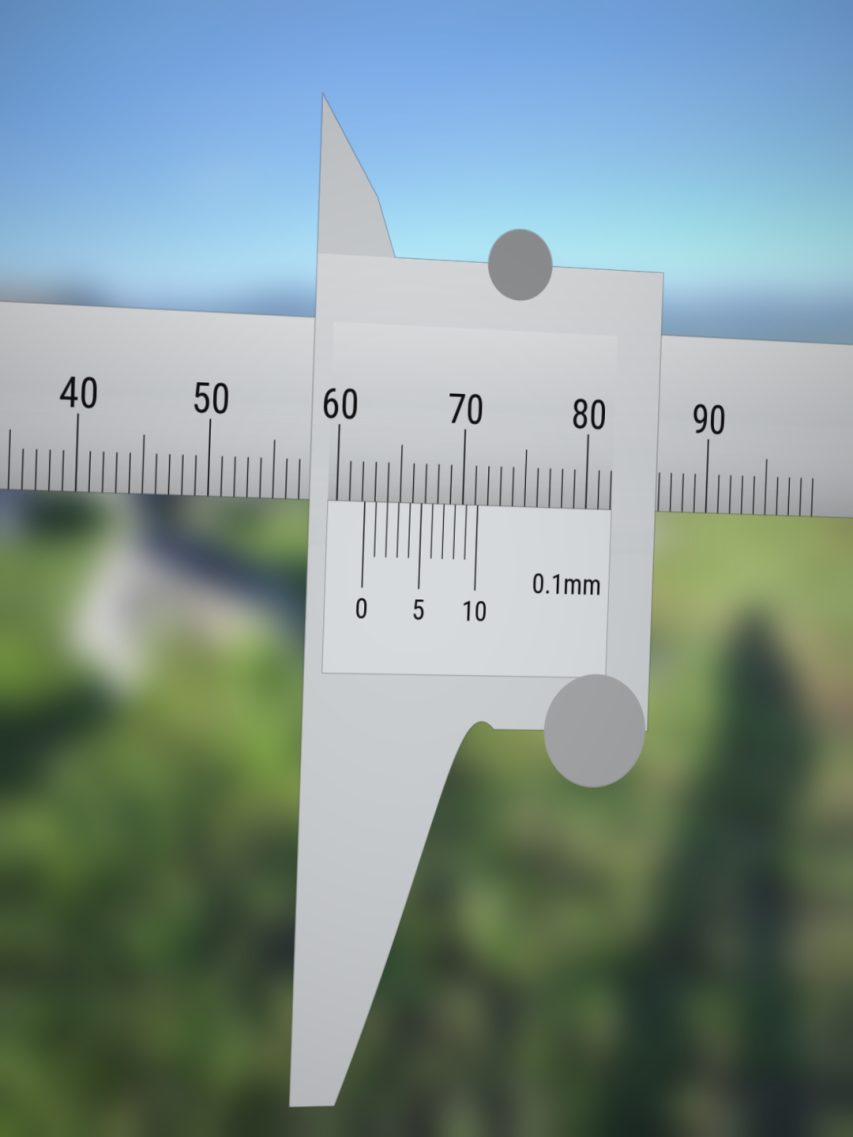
62.2
